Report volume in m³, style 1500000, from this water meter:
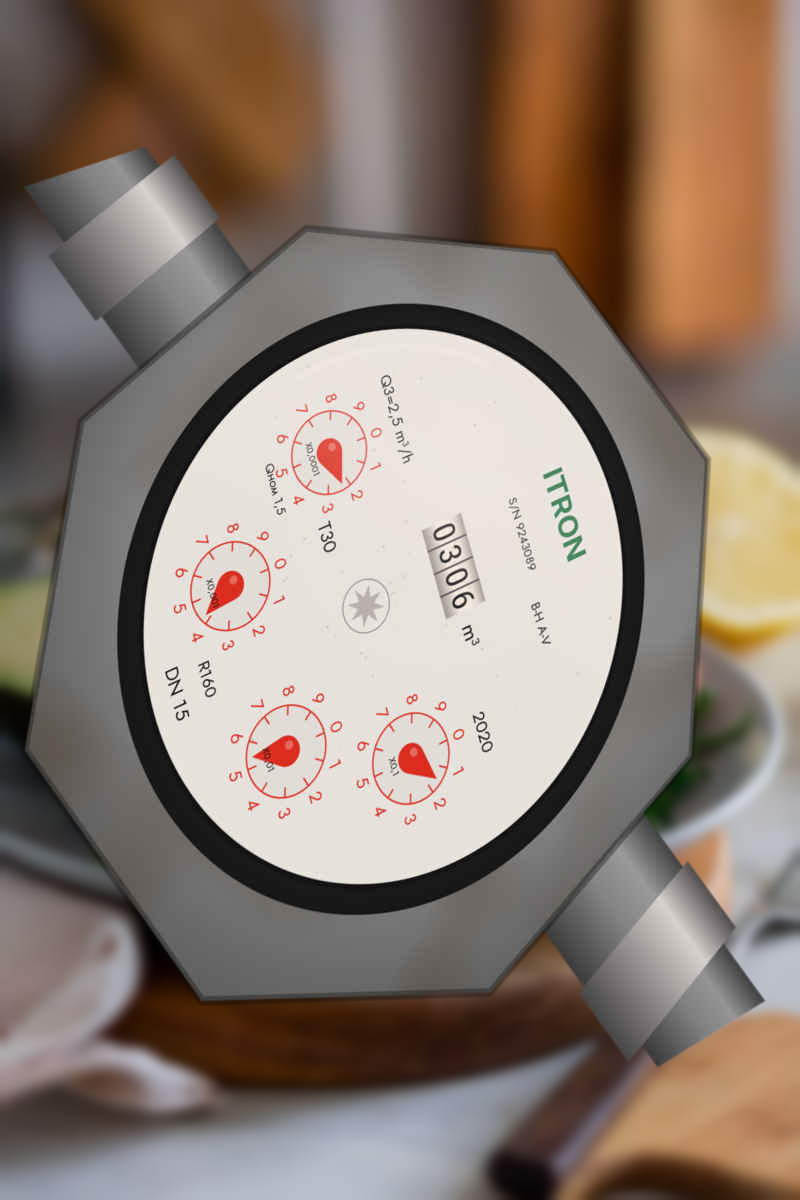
306.1542
